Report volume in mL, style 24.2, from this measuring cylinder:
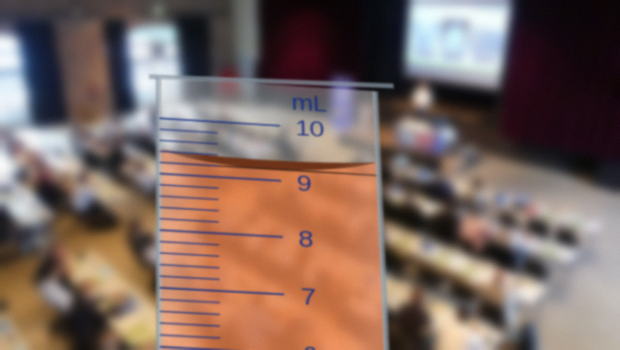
9.2
